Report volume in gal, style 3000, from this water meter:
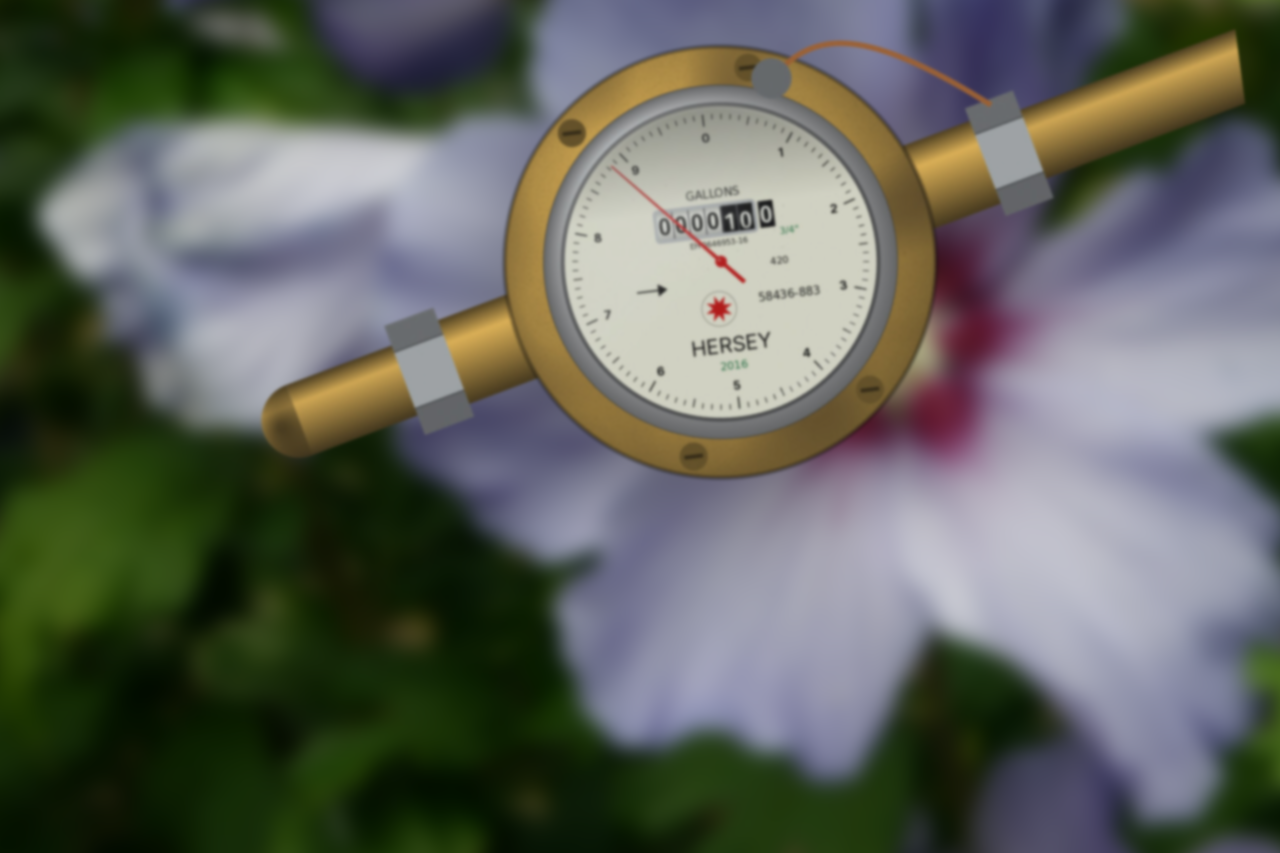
98.8
